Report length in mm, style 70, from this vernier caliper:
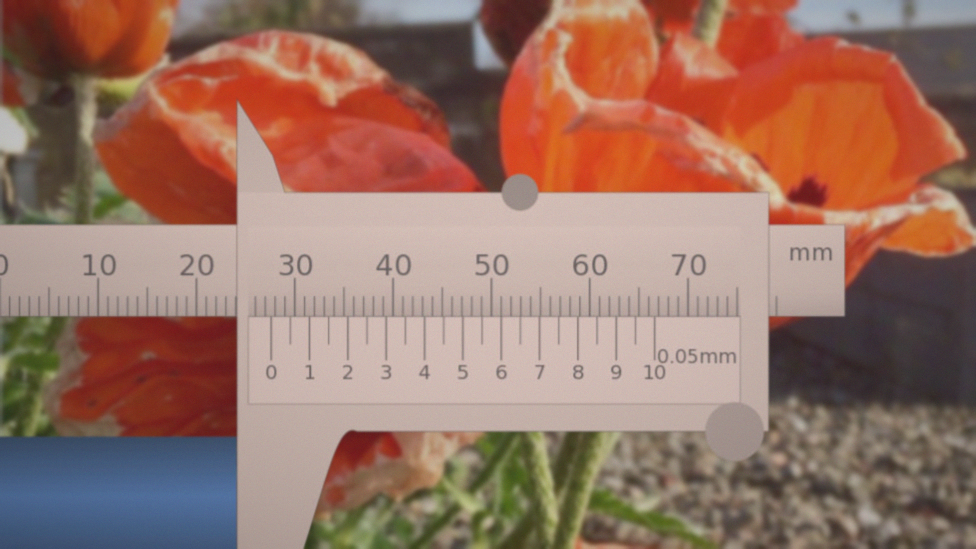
27.6
